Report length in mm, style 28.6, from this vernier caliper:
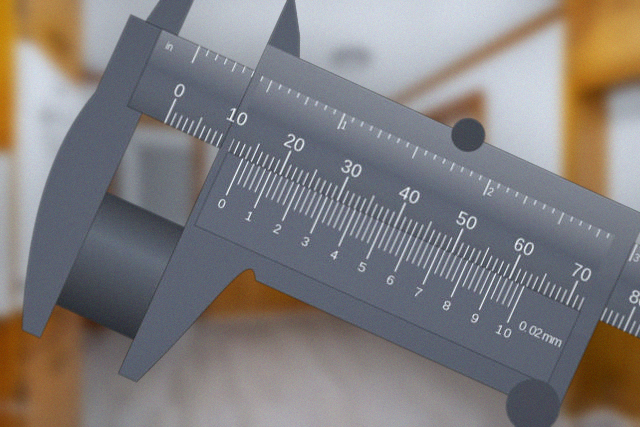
13.6
